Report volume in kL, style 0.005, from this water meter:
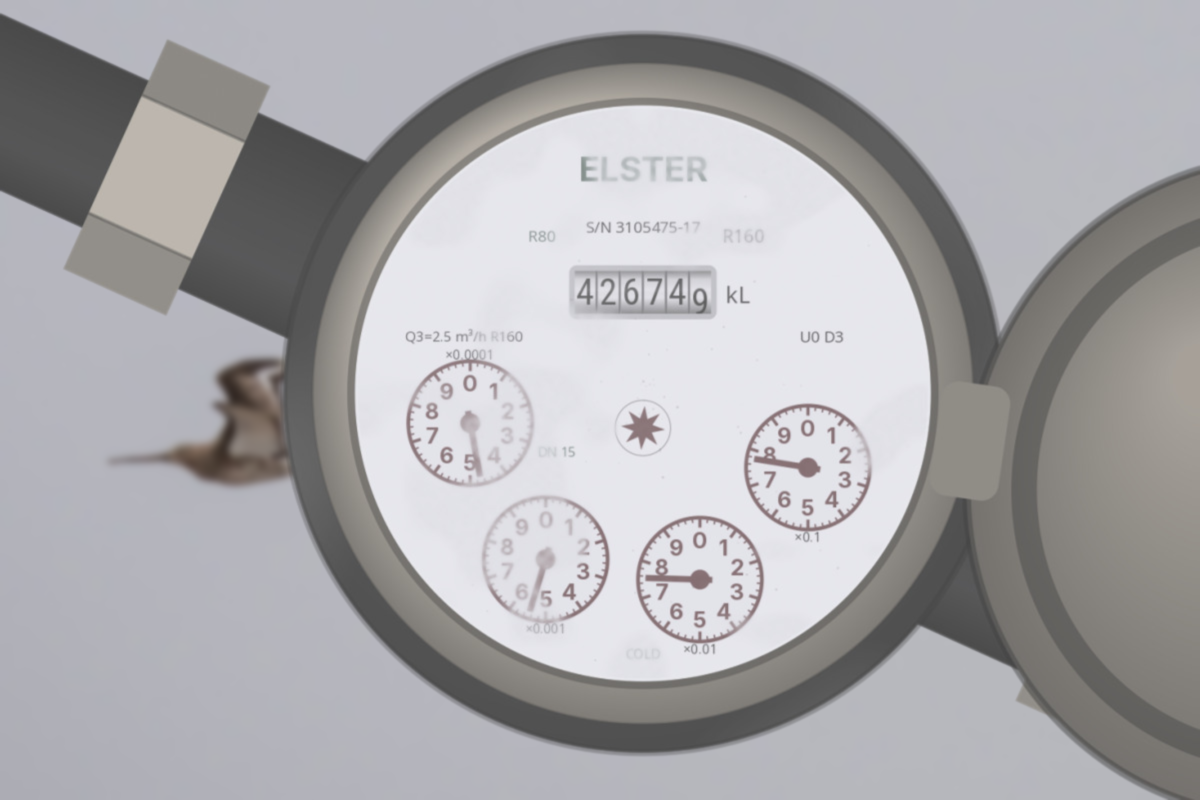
426748.7754
